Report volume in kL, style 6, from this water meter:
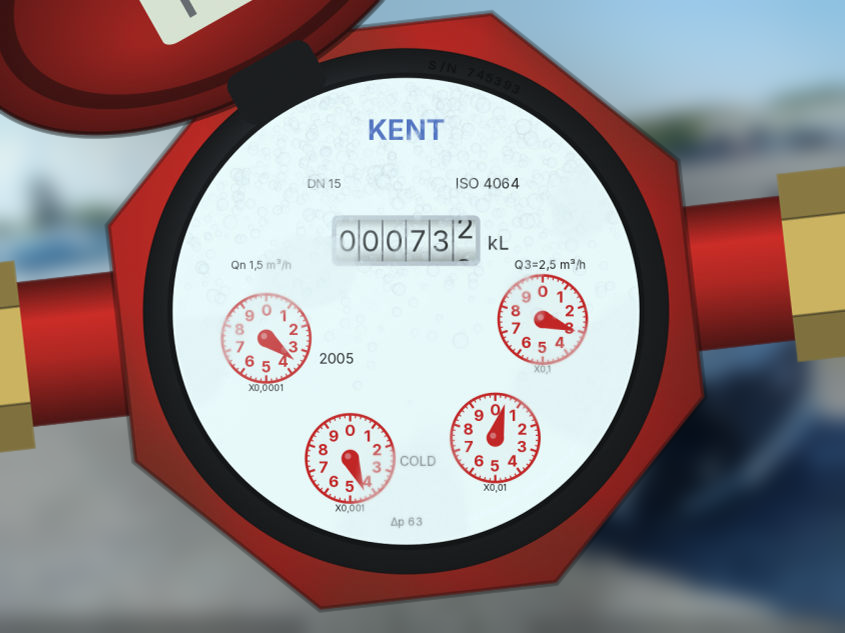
732.3043
